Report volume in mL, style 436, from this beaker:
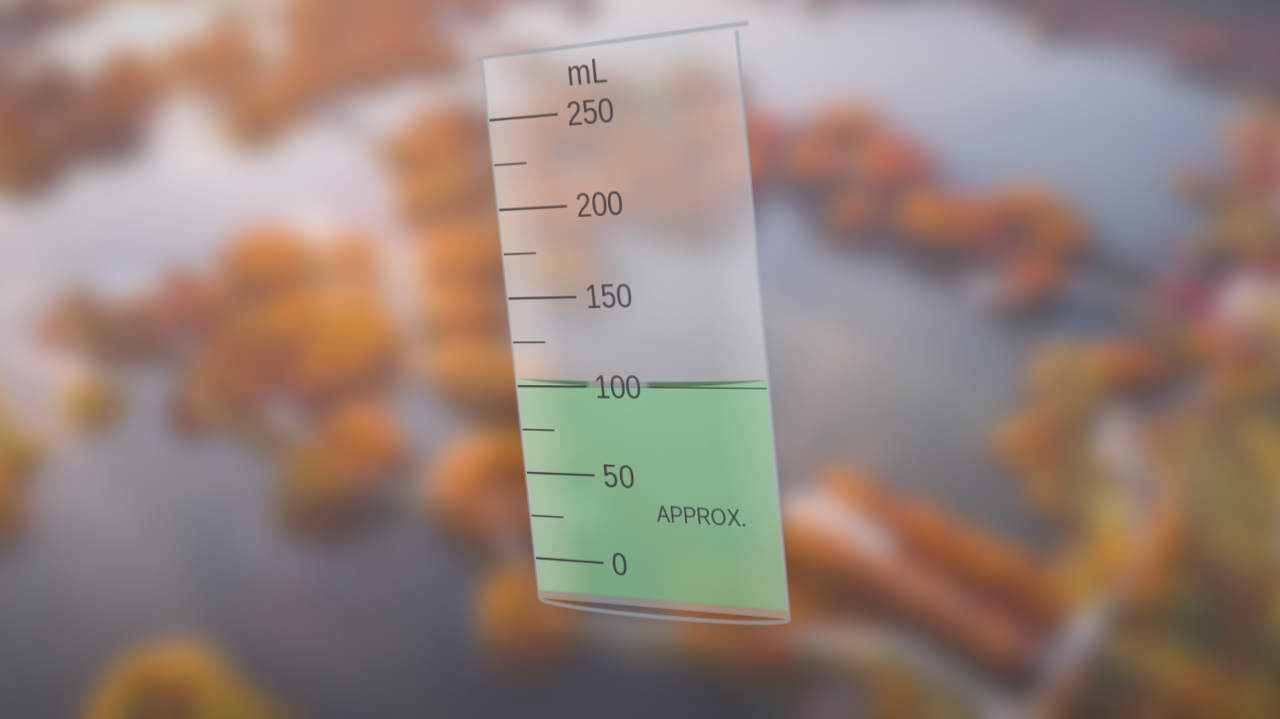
100
